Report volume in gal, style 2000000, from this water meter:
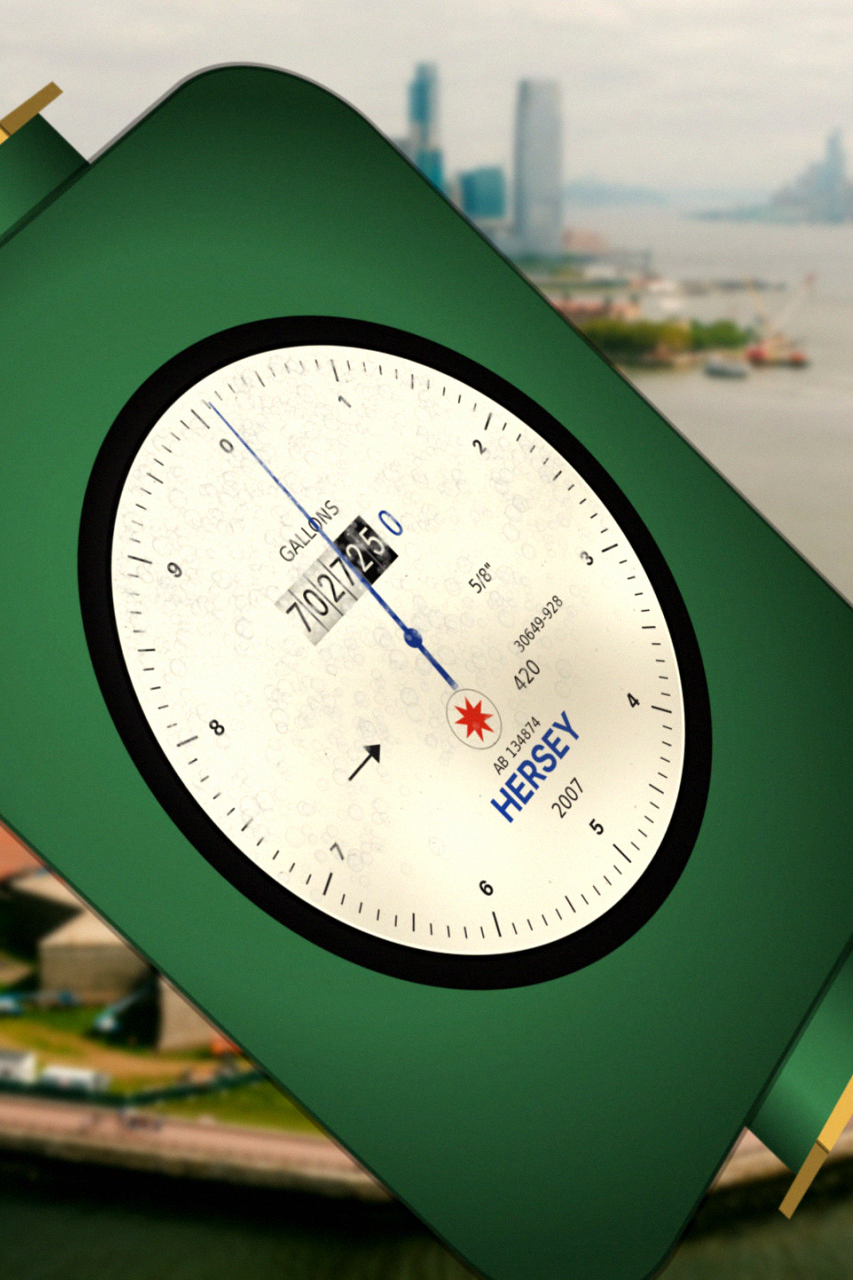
7027250.1
